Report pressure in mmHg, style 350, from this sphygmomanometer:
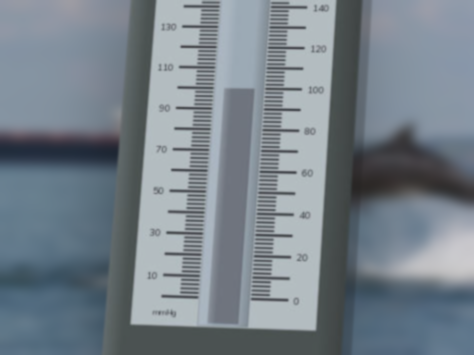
100
